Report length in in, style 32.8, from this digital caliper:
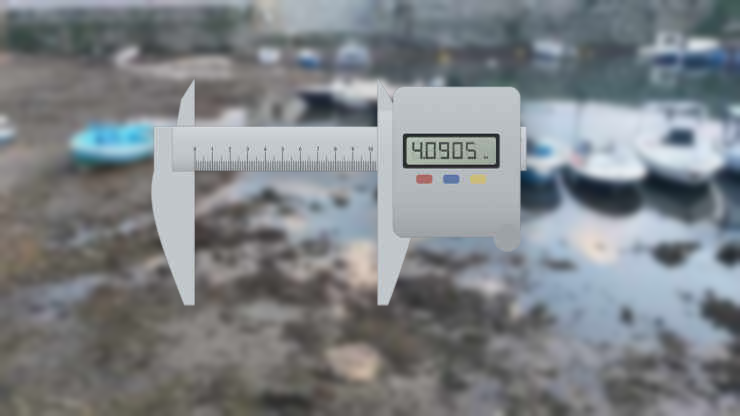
4.0905
